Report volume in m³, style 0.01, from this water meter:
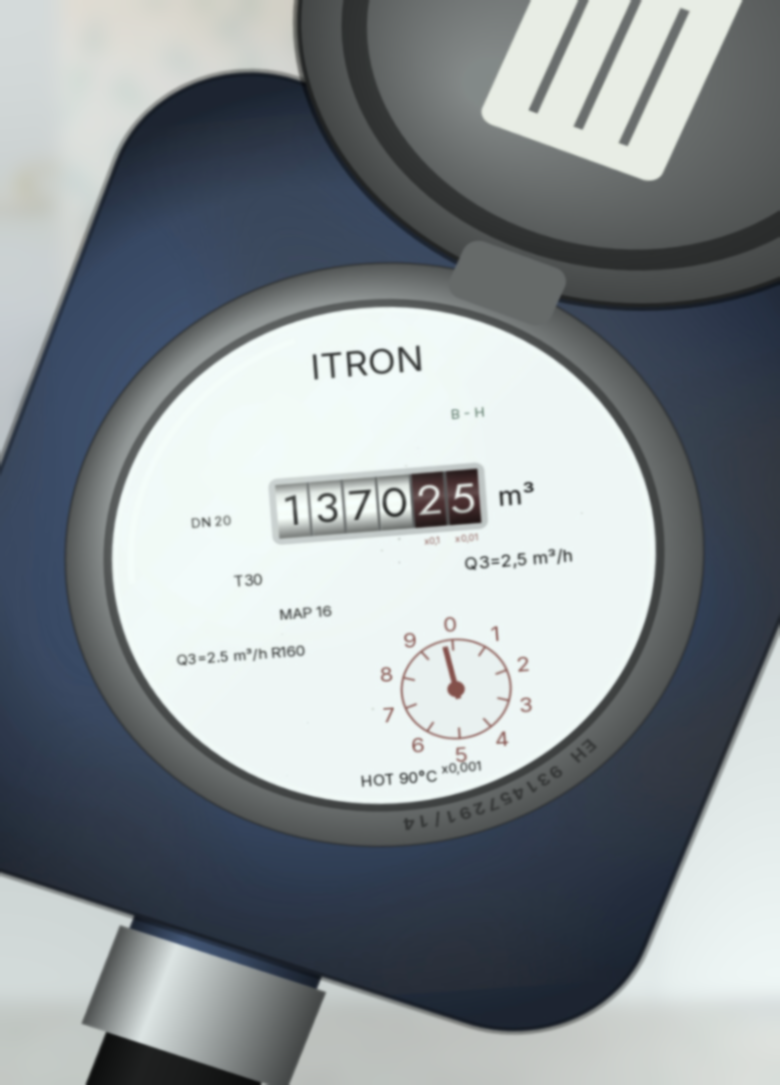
1370.249
